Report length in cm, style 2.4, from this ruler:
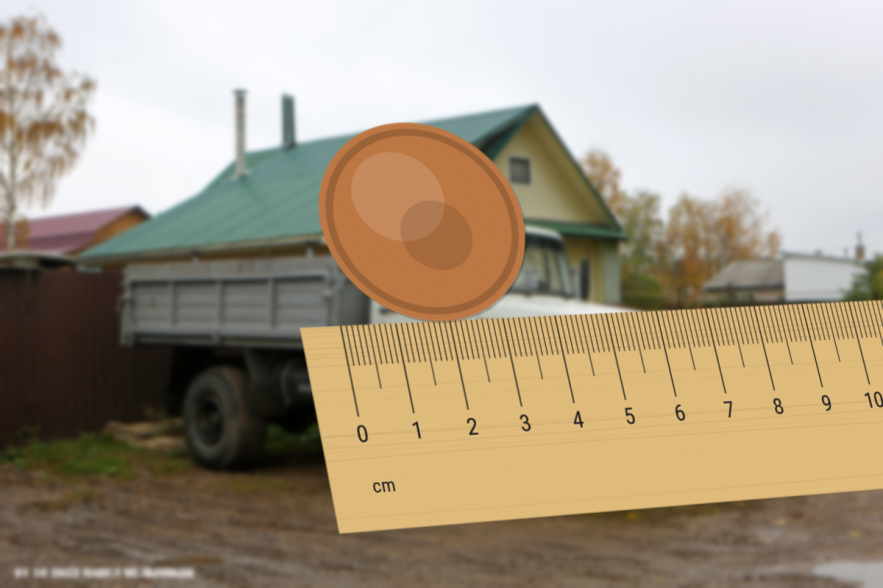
3.8
